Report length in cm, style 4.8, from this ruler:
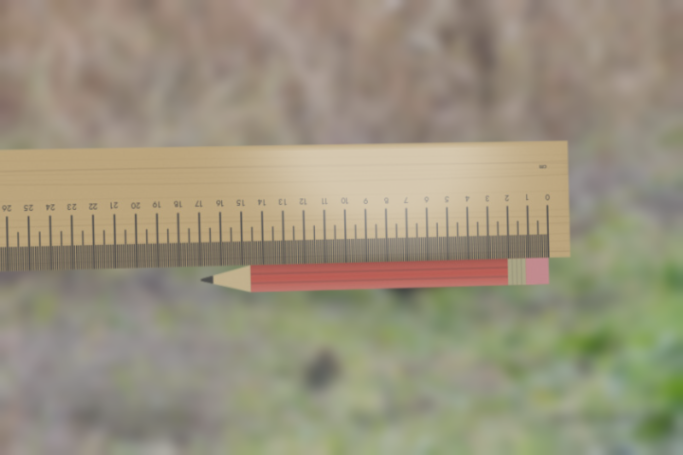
17
